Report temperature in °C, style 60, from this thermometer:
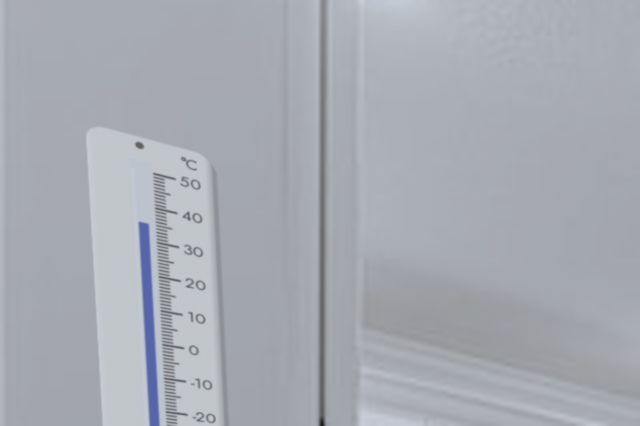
35
